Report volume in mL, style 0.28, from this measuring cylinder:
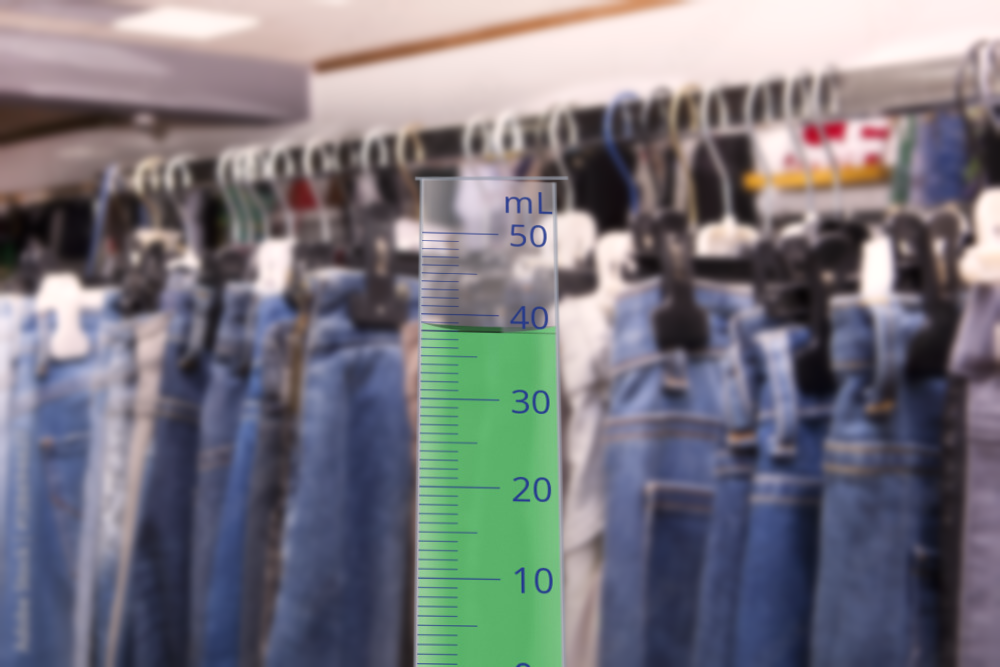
38
